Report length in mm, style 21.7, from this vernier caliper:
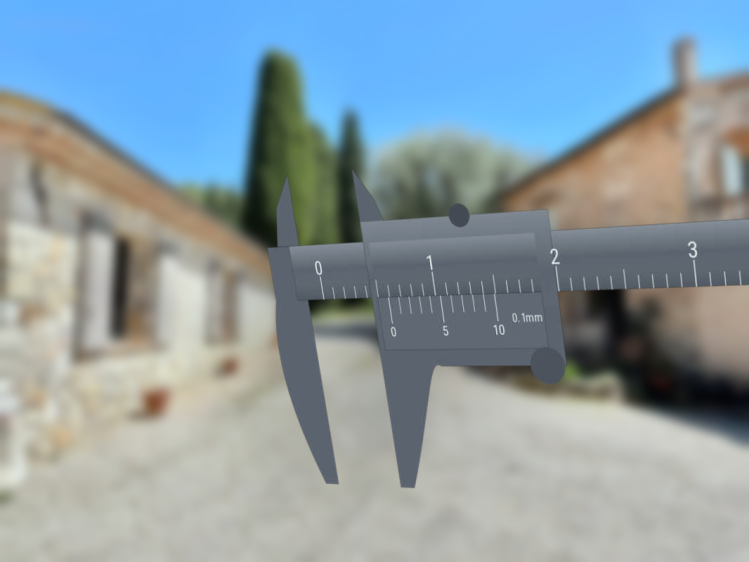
5.9
